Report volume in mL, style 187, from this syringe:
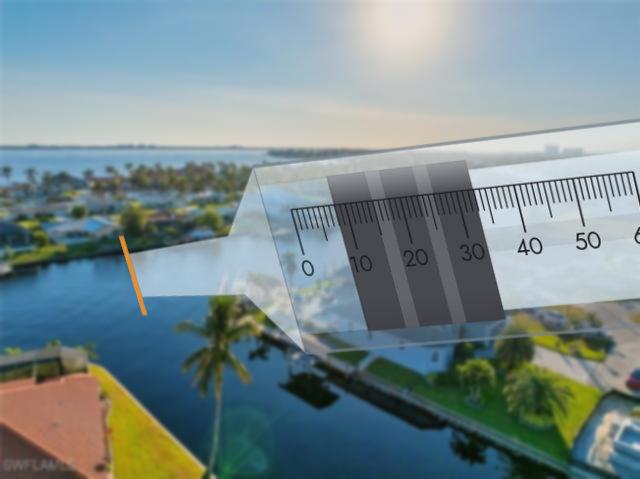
8
